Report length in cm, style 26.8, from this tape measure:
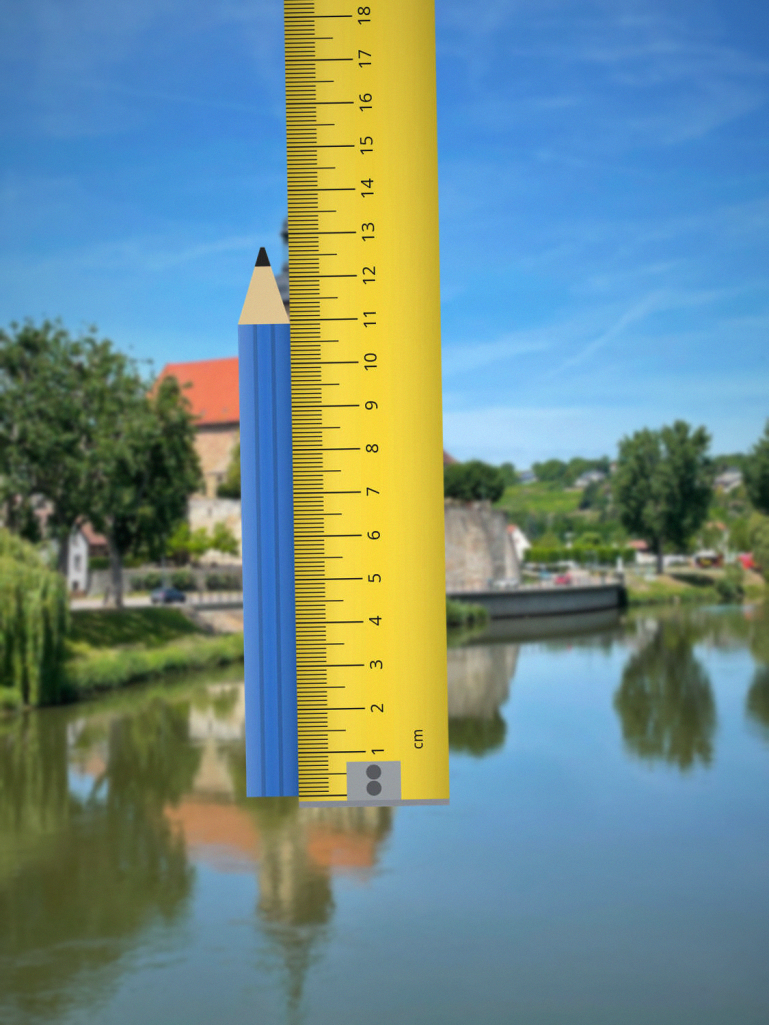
12.7
